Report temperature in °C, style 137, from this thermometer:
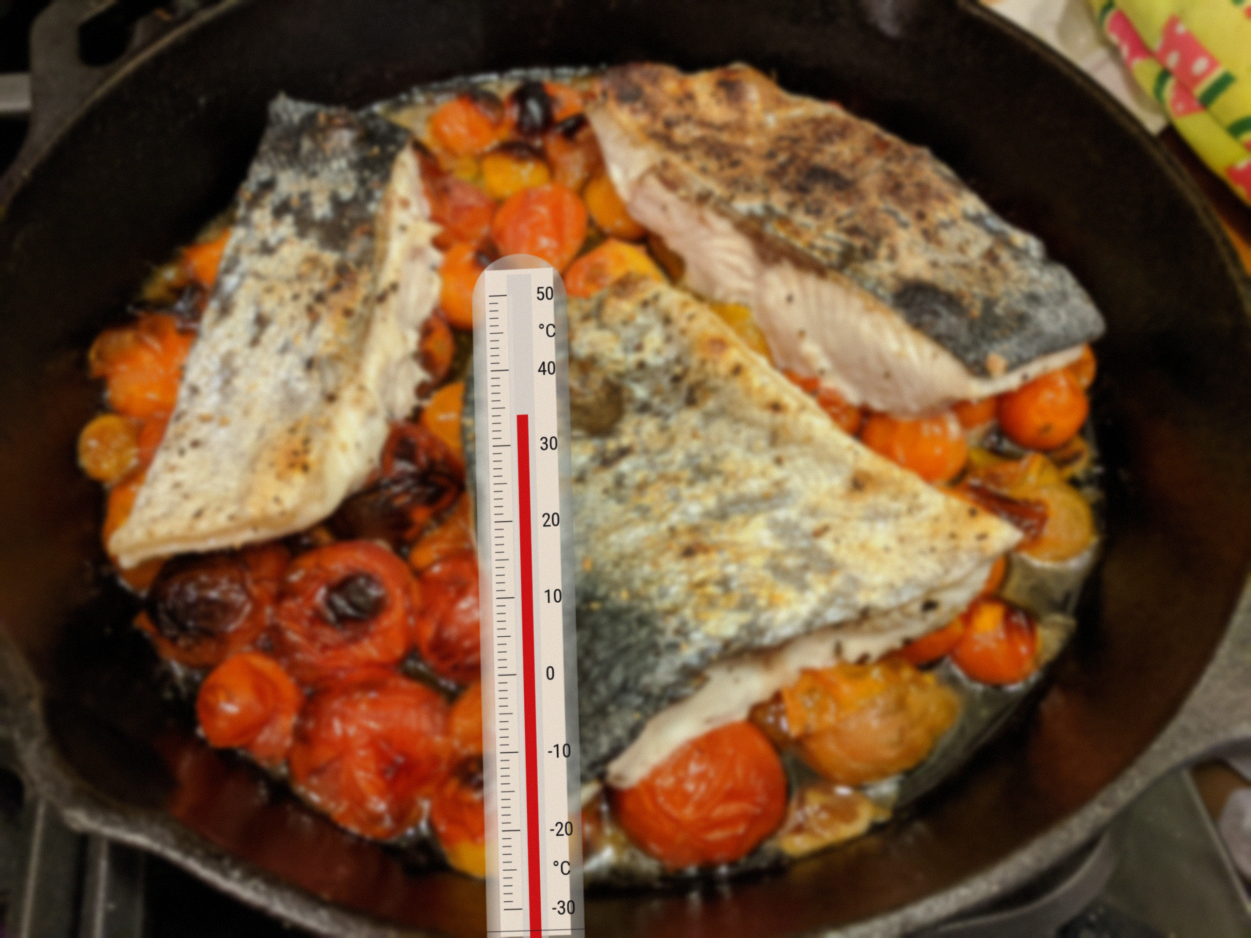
34
